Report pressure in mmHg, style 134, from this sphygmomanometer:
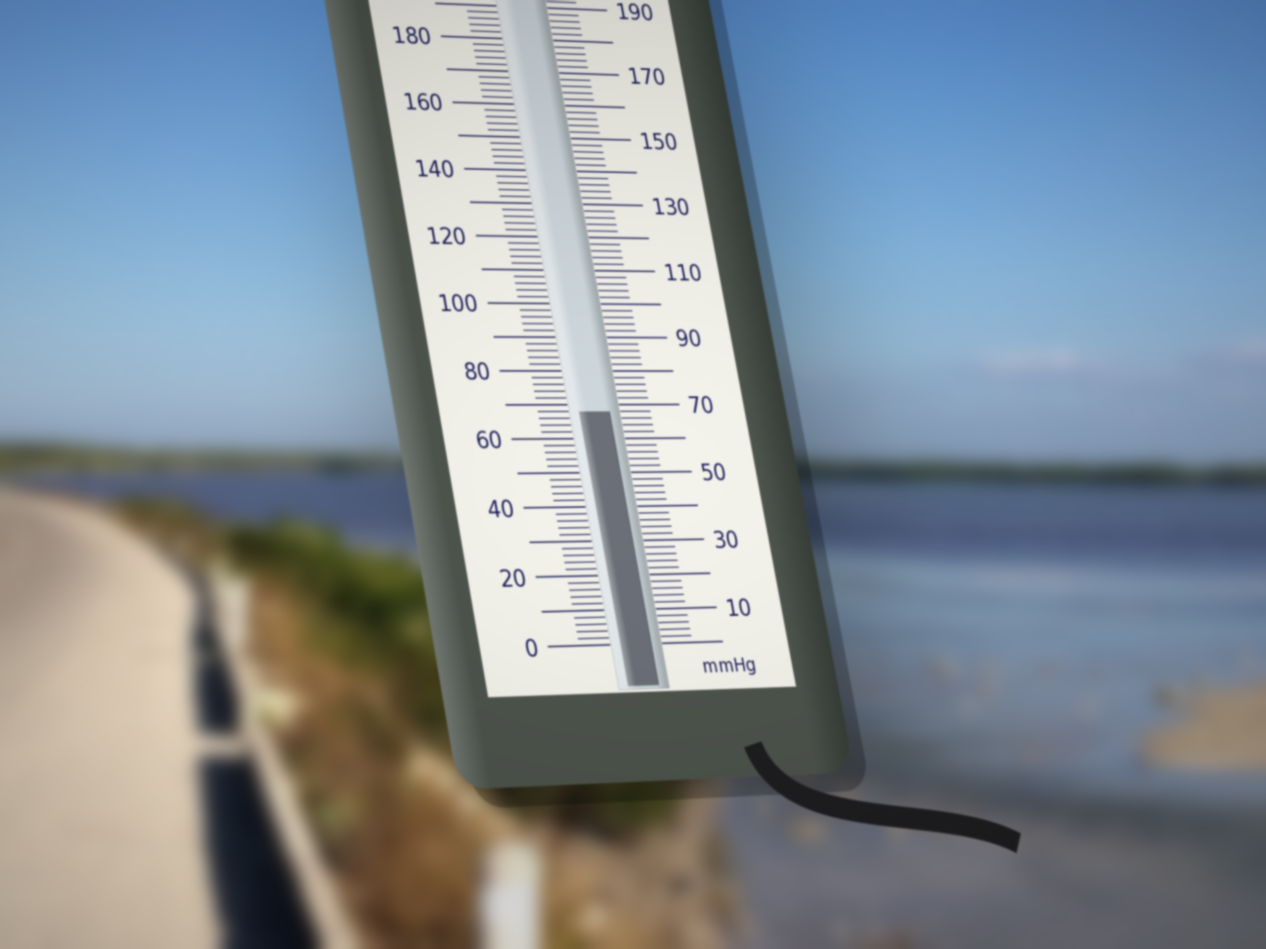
68
